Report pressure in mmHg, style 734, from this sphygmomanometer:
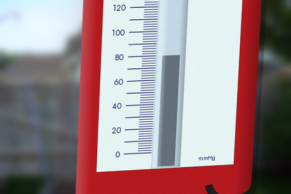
80
